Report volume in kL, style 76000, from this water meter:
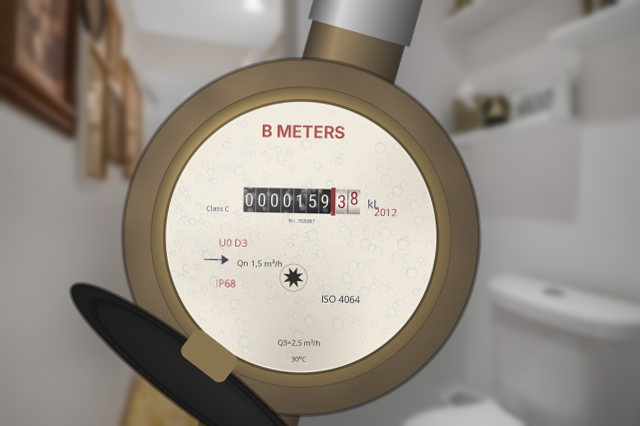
159.38
